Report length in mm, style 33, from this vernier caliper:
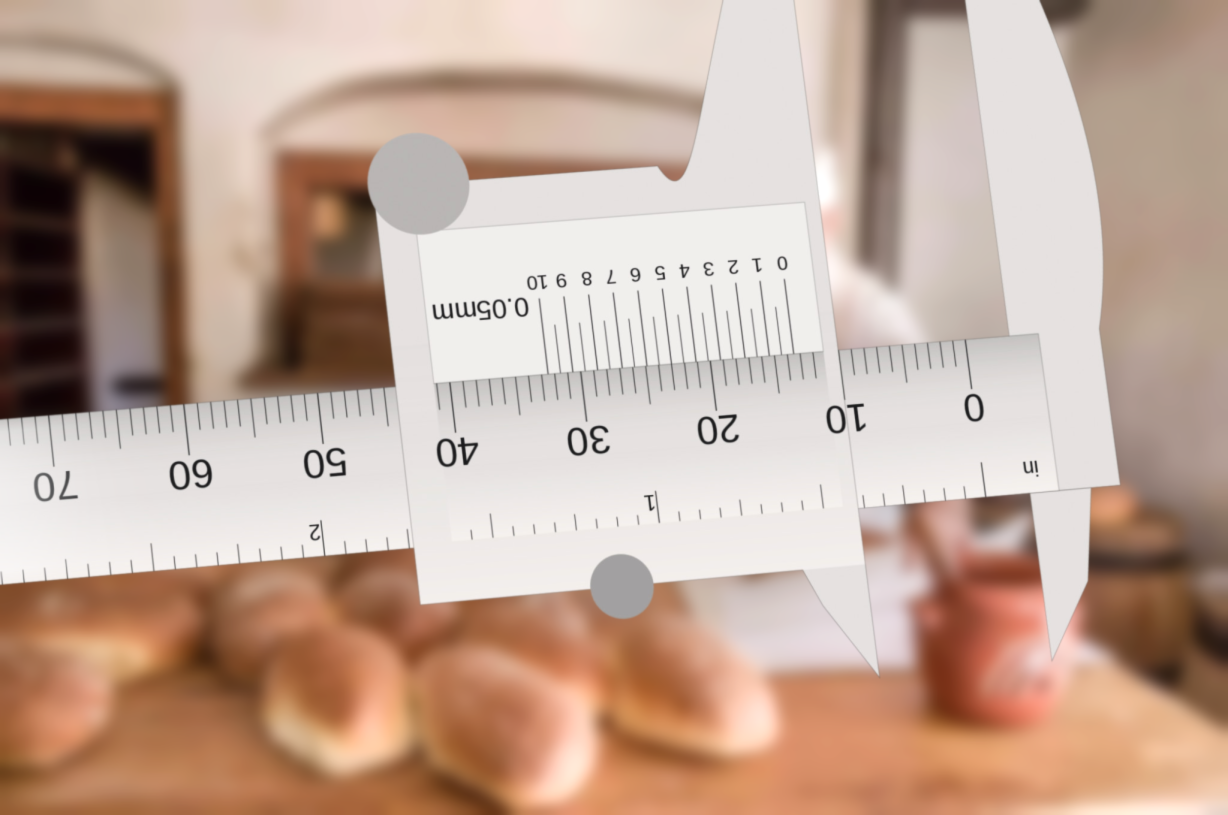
13.5
